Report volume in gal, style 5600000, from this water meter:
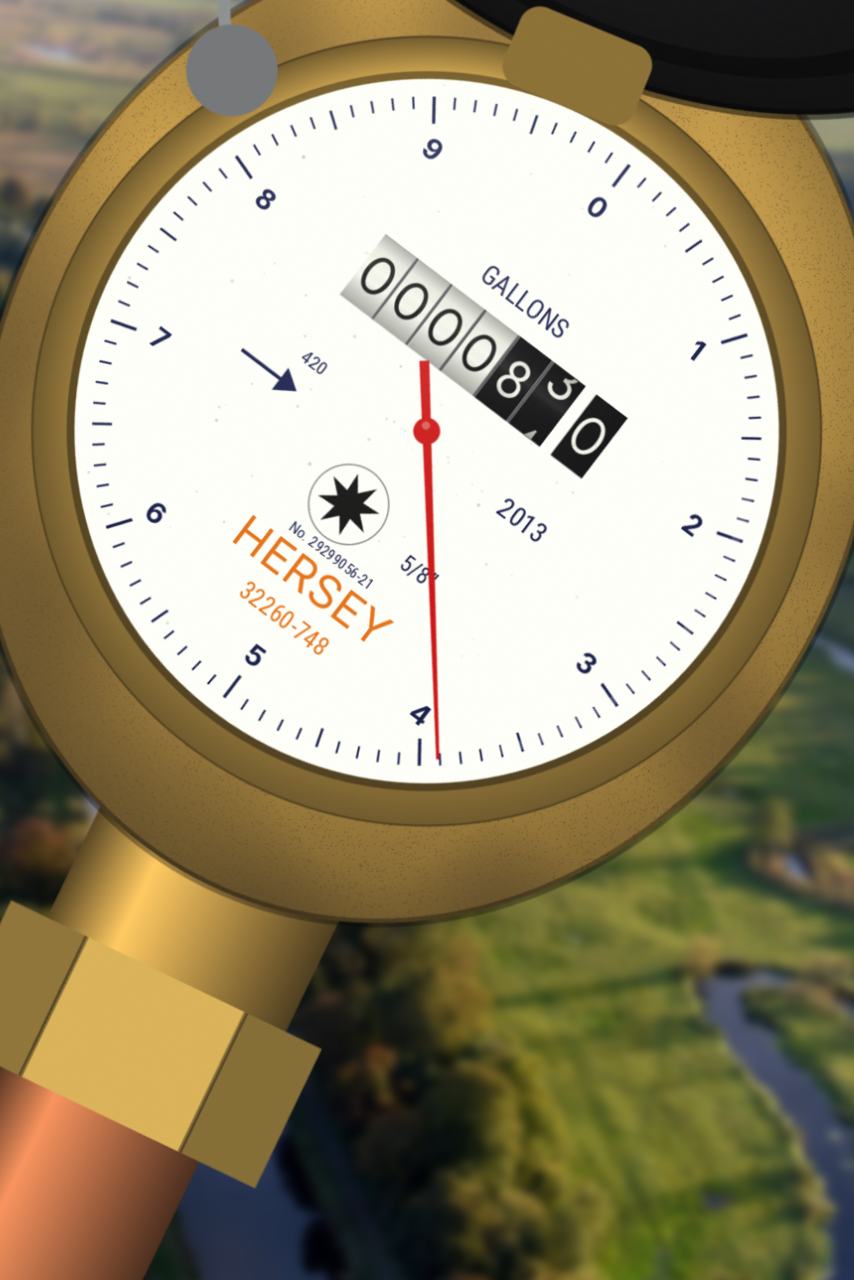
833.9
